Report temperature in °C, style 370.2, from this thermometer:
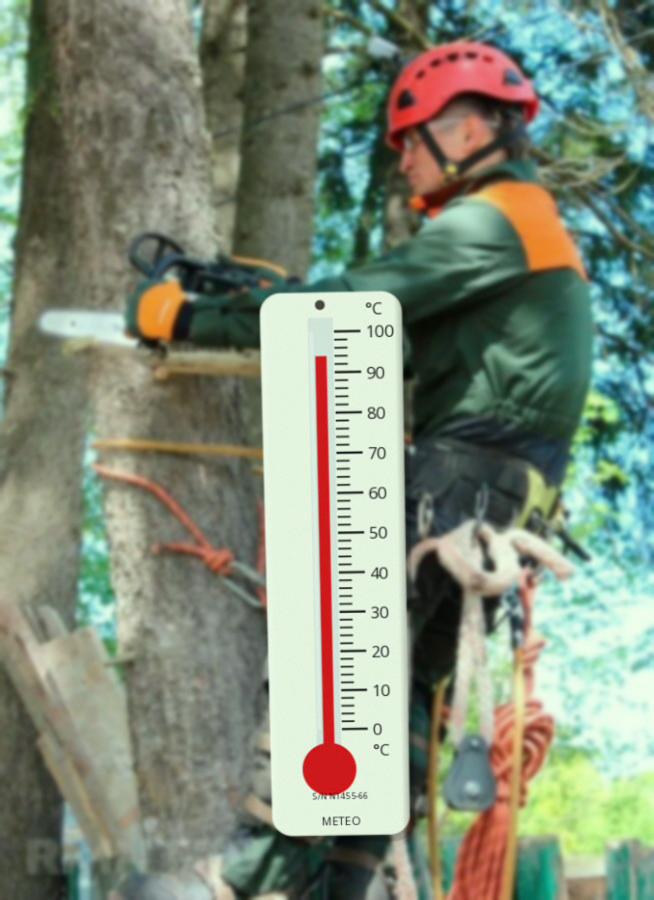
94
